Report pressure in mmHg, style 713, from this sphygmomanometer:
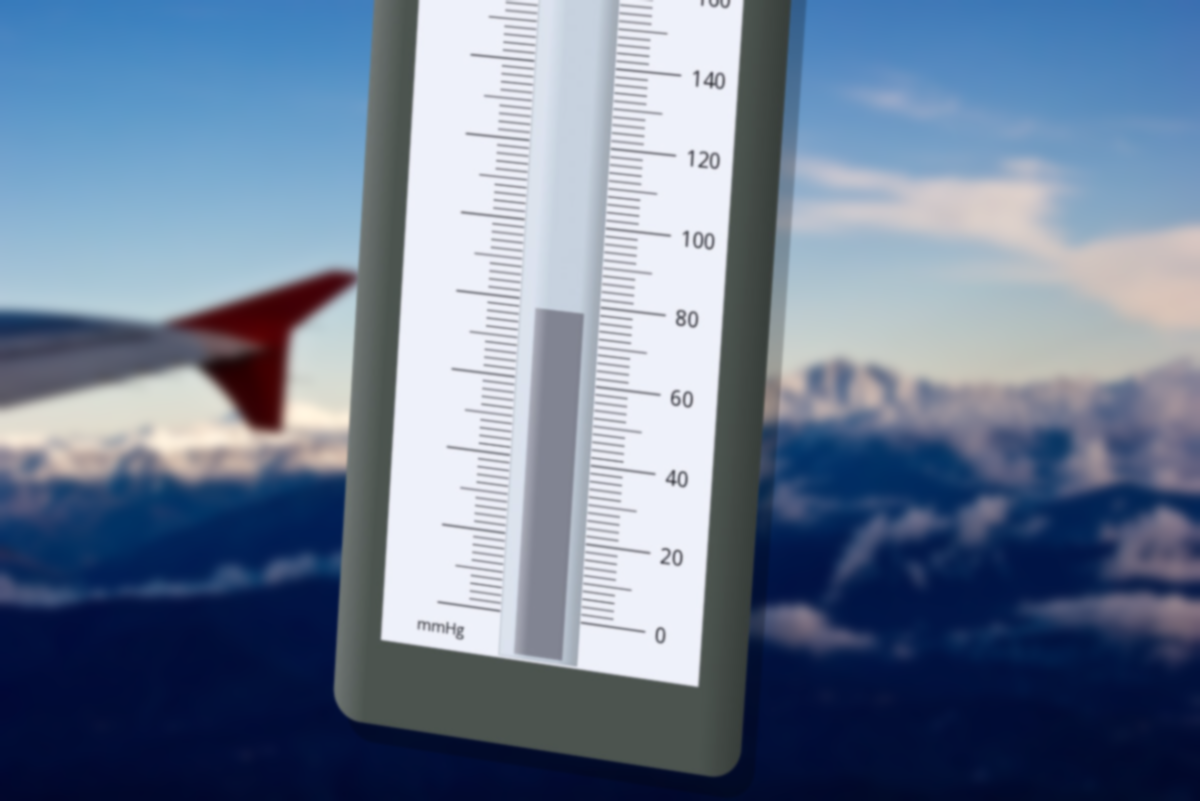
78
